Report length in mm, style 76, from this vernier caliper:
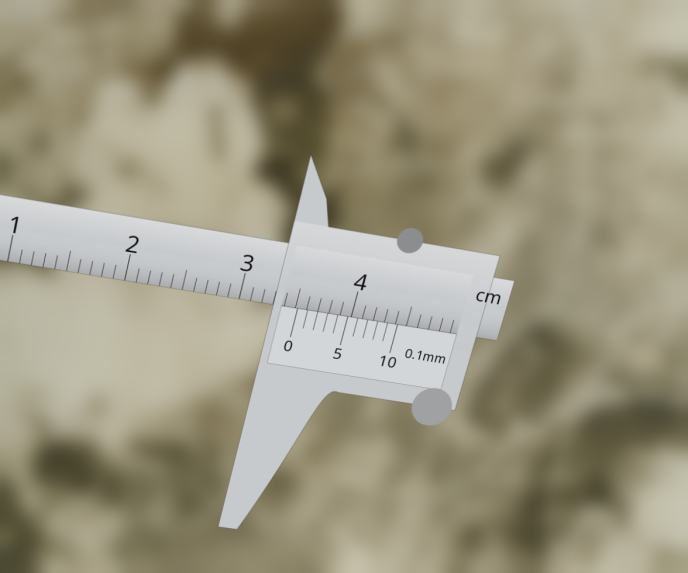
35.2
